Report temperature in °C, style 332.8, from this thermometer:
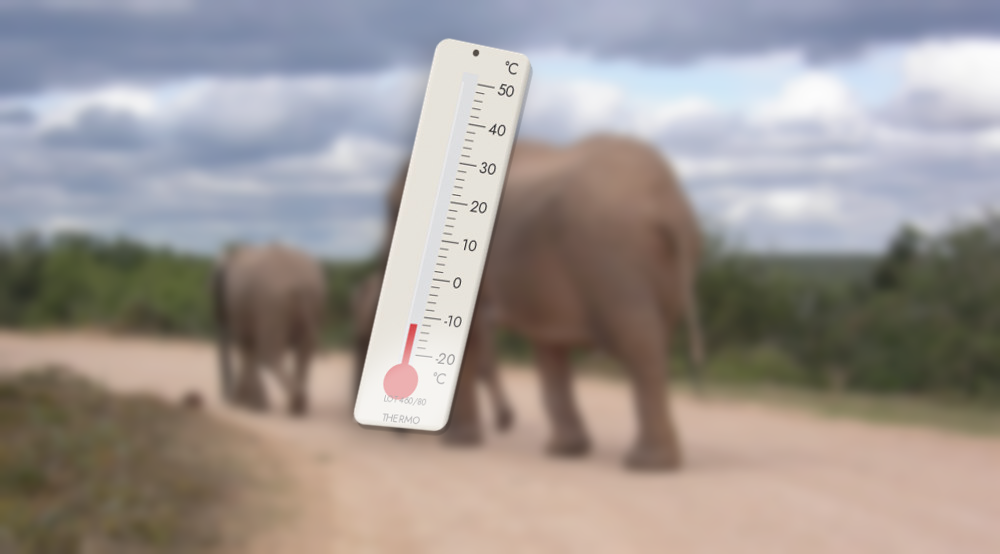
-12
